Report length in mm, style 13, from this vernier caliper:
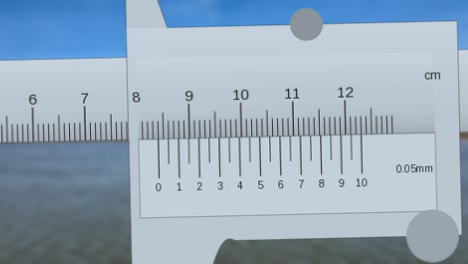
84.0
